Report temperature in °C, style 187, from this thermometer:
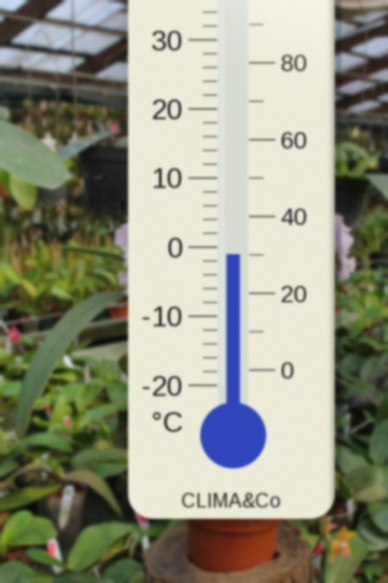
-1
